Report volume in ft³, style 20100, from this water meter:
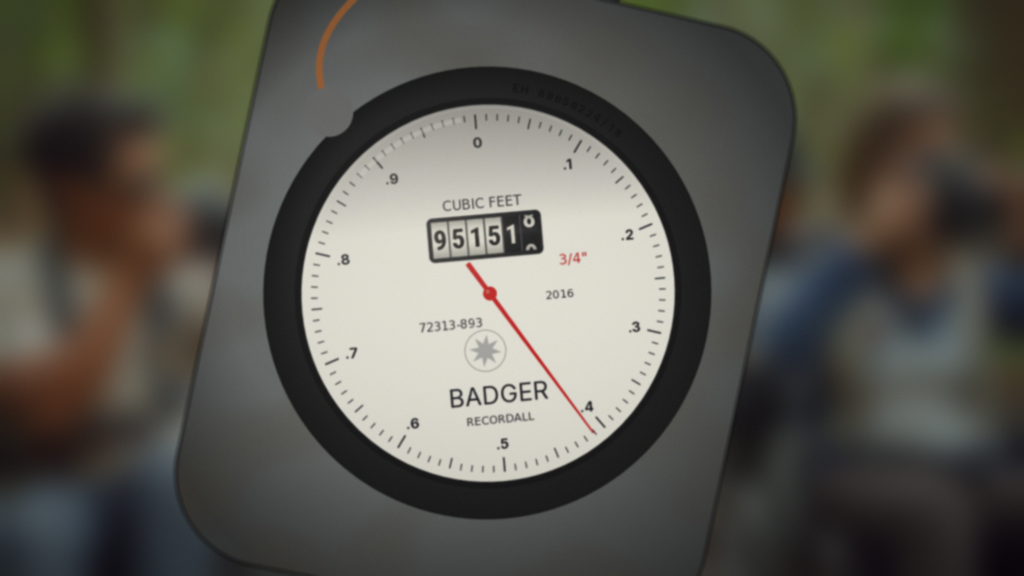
951518.41
